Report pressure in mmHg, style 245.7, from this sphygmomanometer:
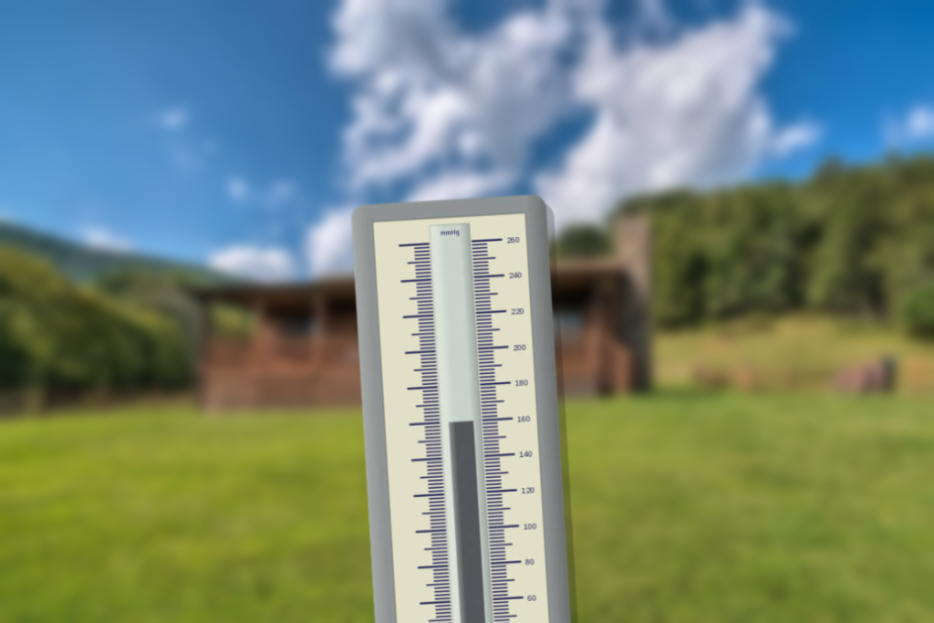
160
